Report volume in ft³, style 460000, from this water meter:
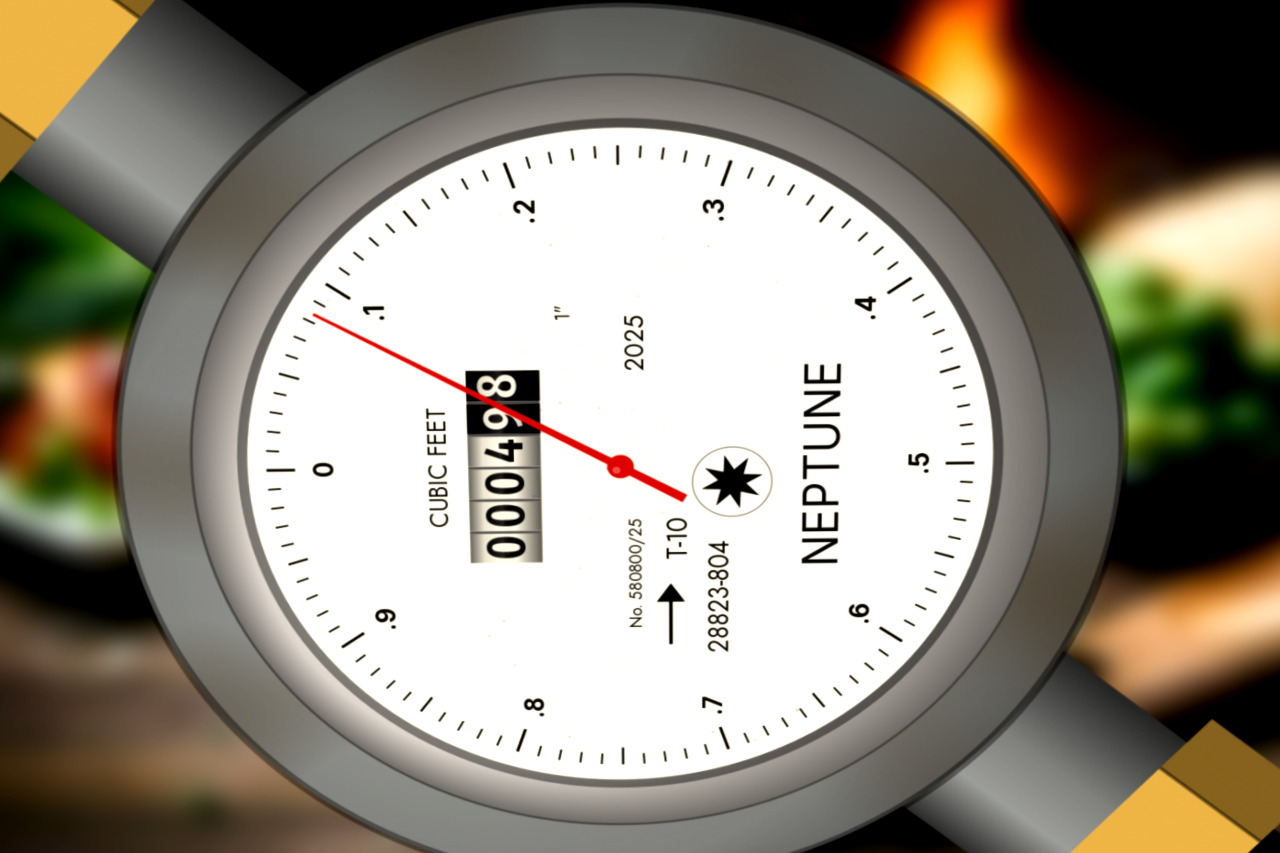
498.08
